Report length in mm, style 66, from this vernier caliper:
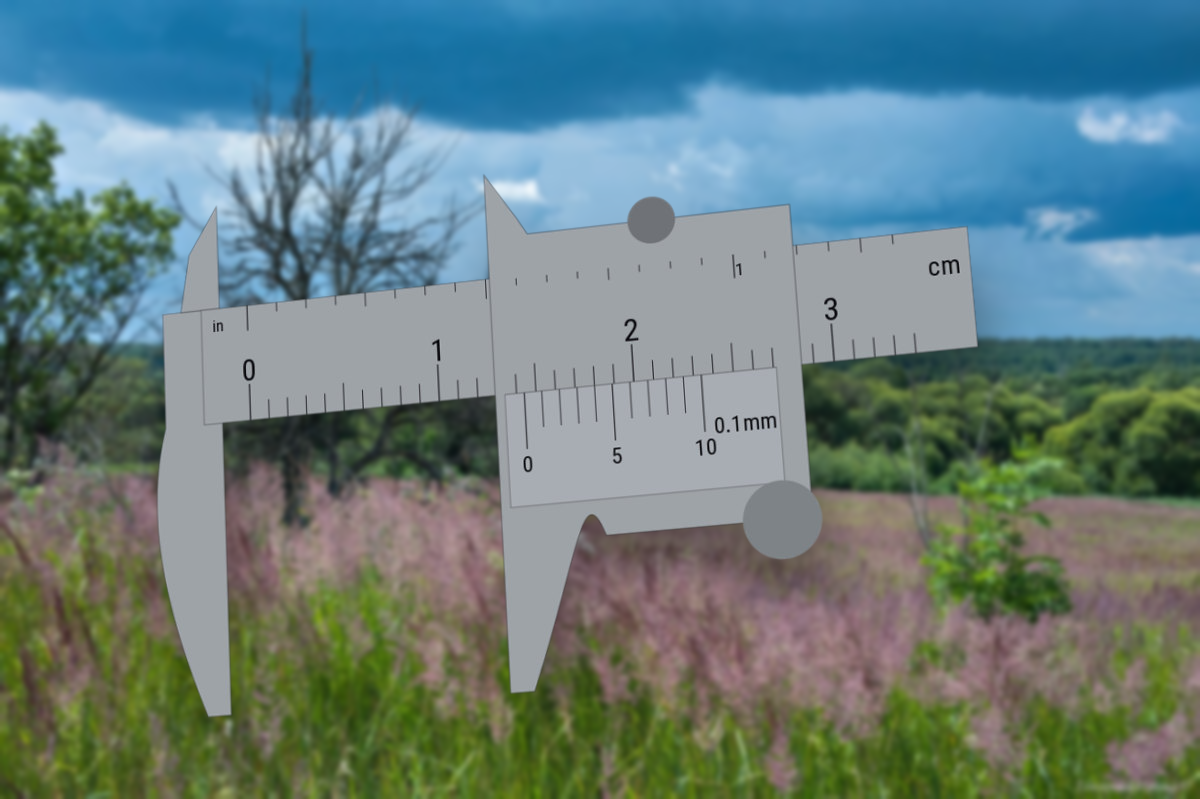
14.4
